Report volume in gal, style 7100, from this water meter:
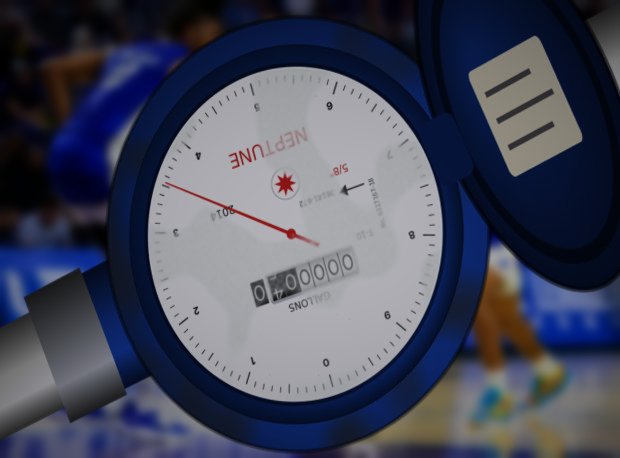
43.5
